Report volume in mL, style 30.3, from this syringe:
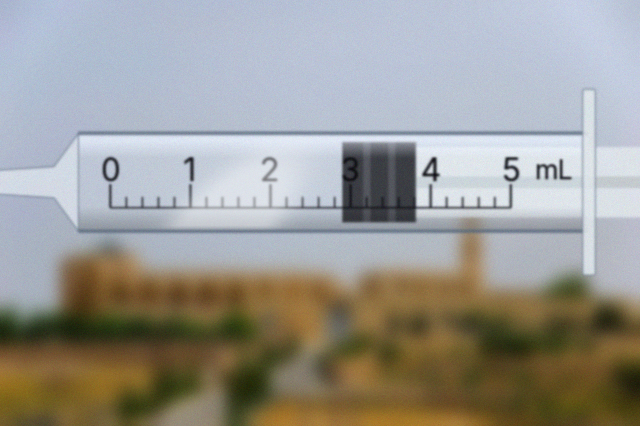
2.9
